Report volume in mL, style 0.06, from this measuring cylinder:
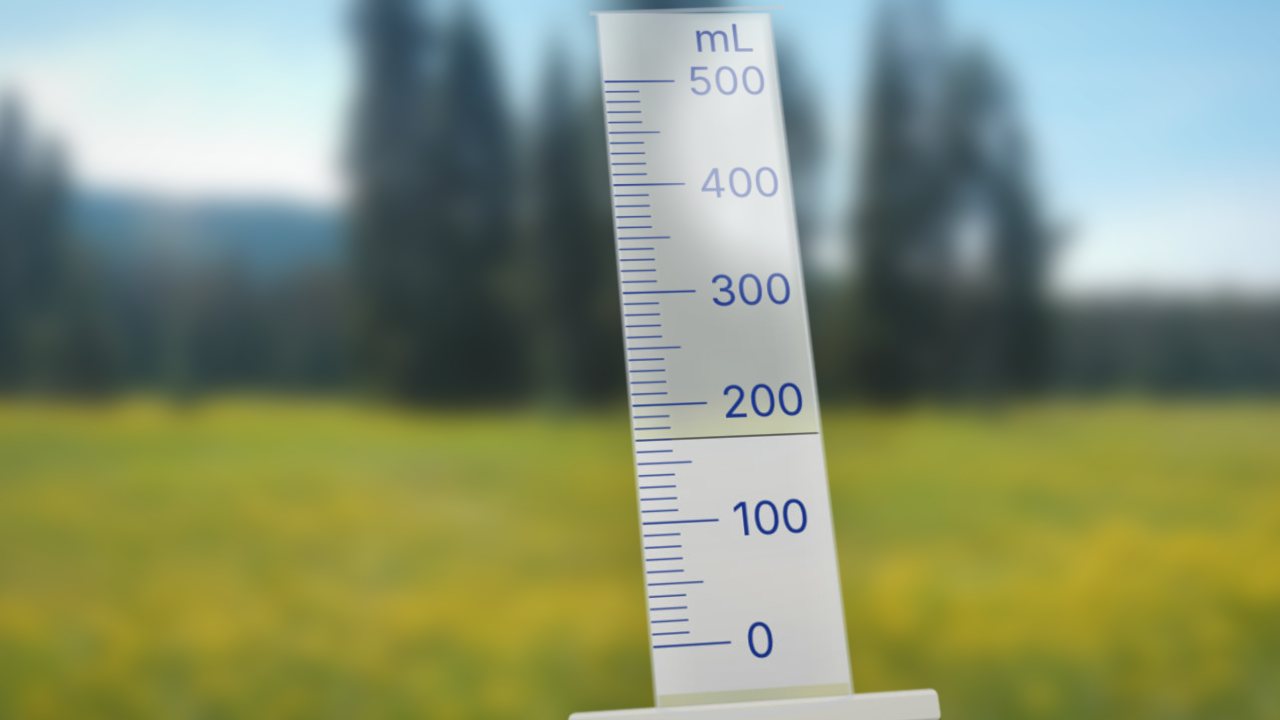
170
